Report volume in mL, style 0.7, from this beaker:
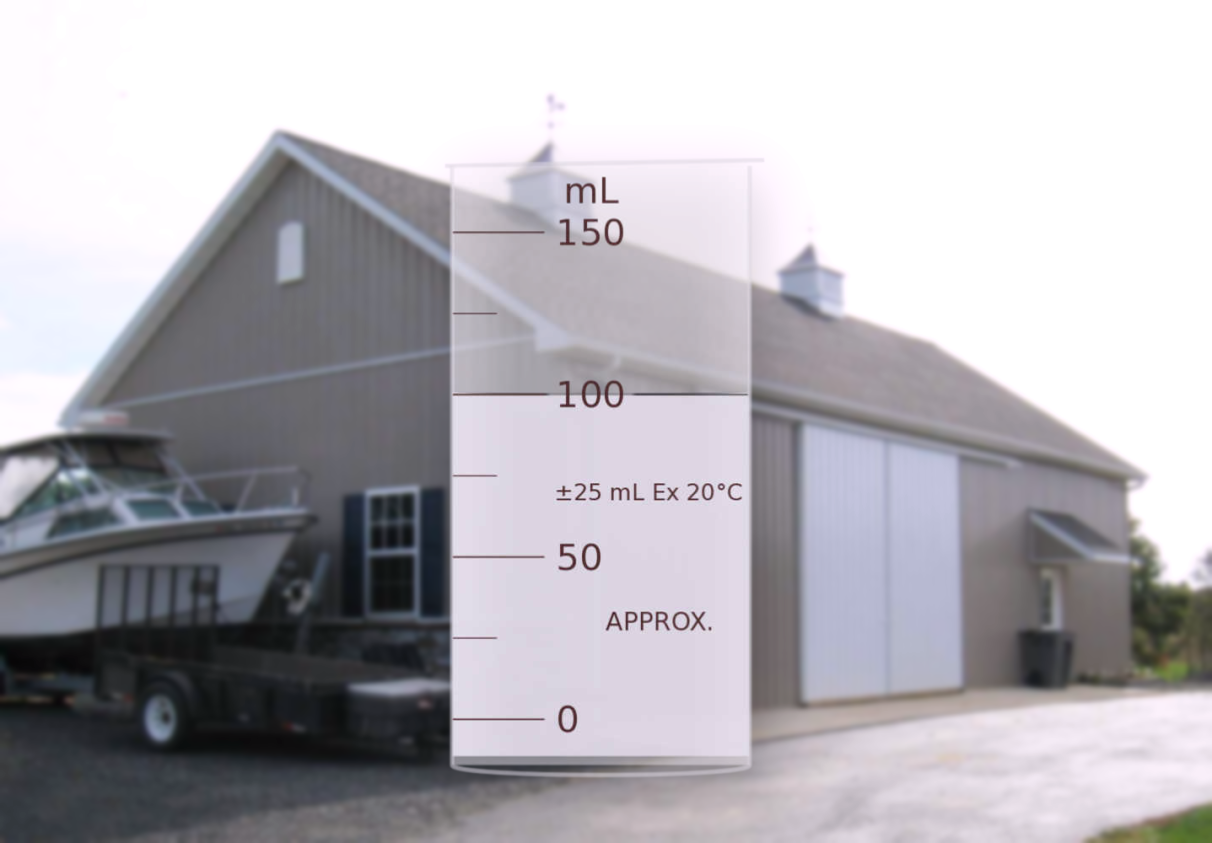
100
